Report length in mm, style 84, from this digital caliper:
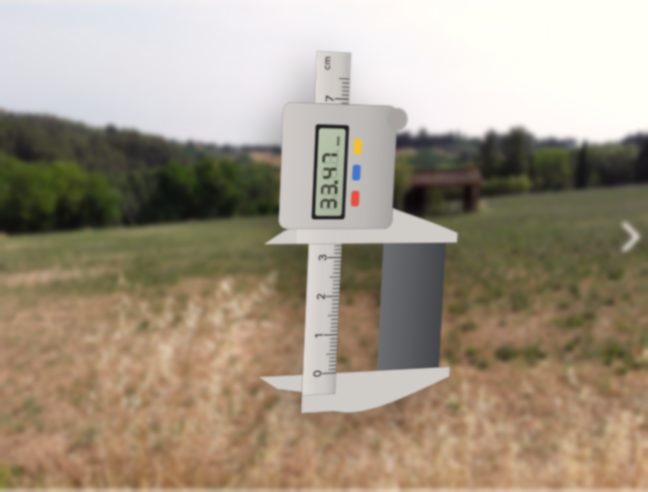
33.47
